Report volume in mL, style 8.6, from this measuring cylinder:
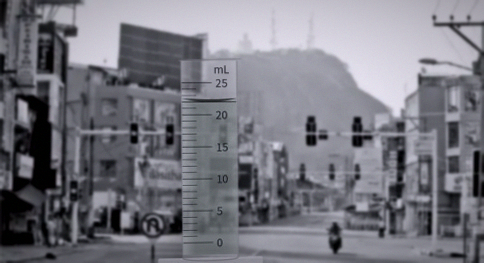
22
